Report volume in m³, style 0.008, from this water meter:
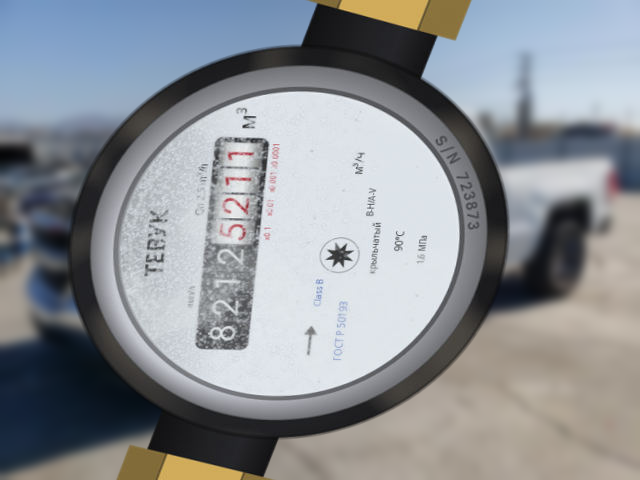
8212.5211
